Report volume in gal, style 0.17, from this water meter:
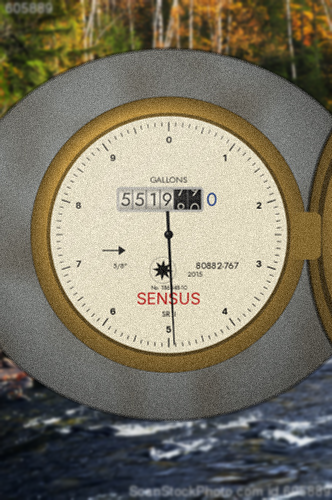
5519794.9
